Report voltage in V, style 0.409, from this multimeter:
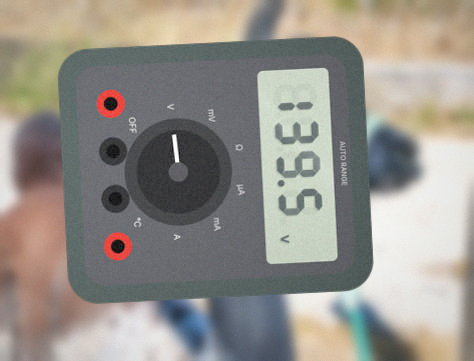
139.5
